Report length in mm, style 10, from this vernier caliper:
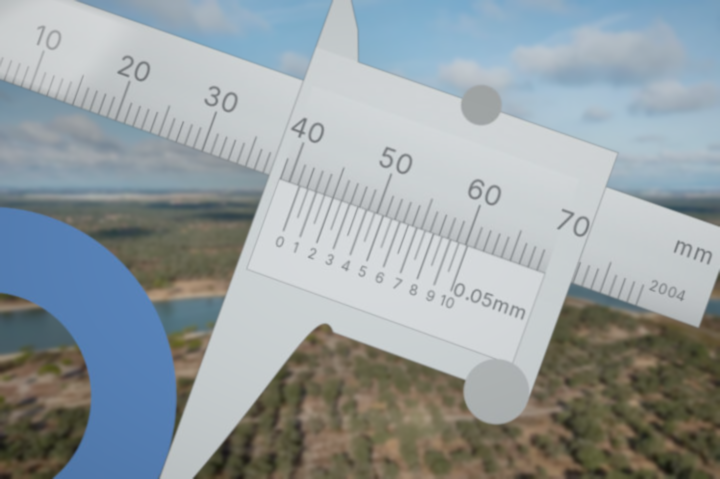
41.2
